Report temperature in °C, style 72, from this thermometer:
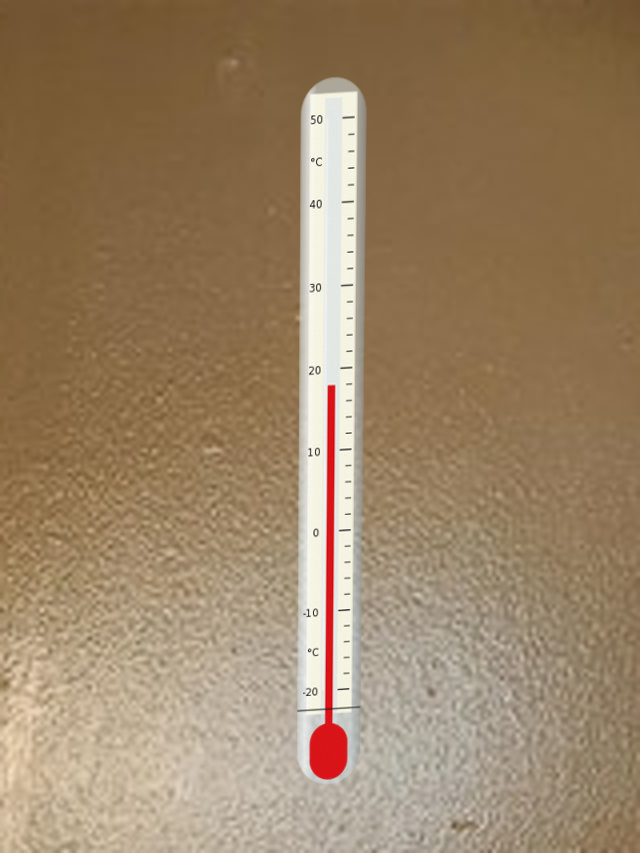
18
